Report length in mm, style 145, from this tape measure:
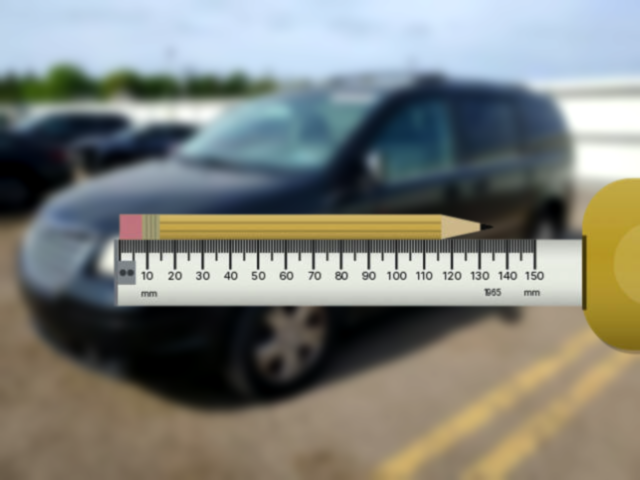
135
